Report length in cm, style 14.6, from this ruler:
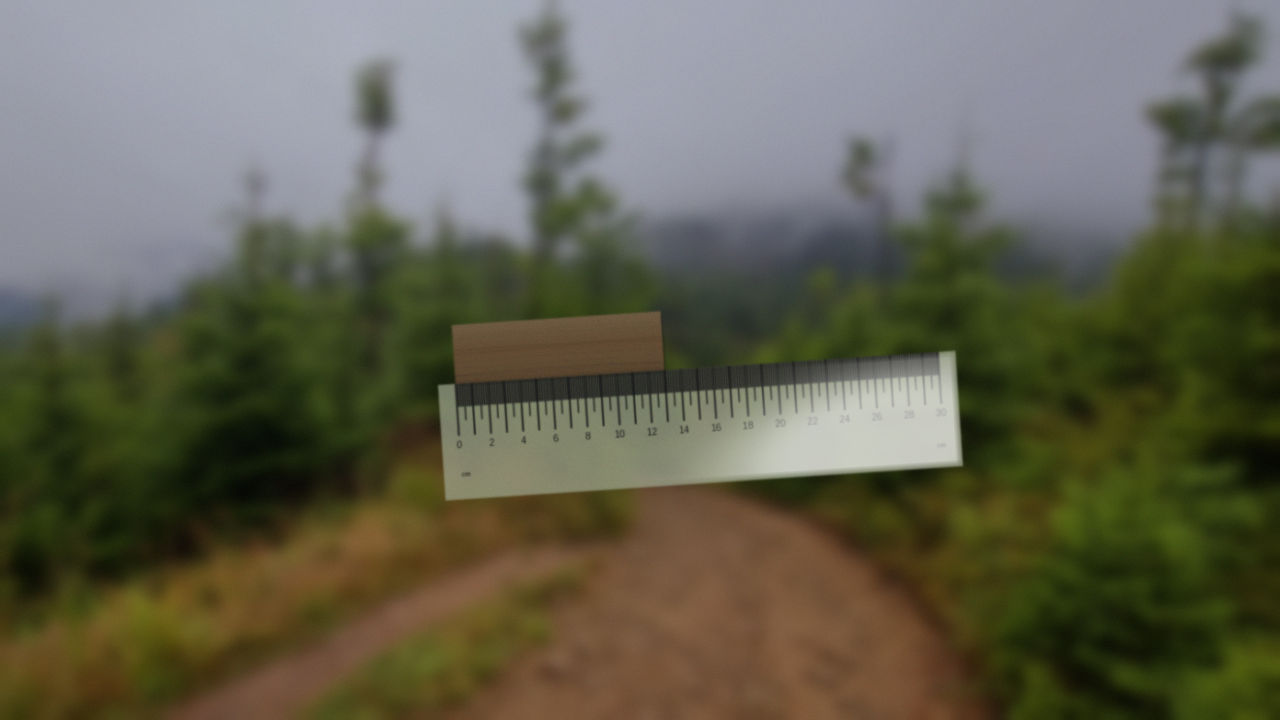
13
